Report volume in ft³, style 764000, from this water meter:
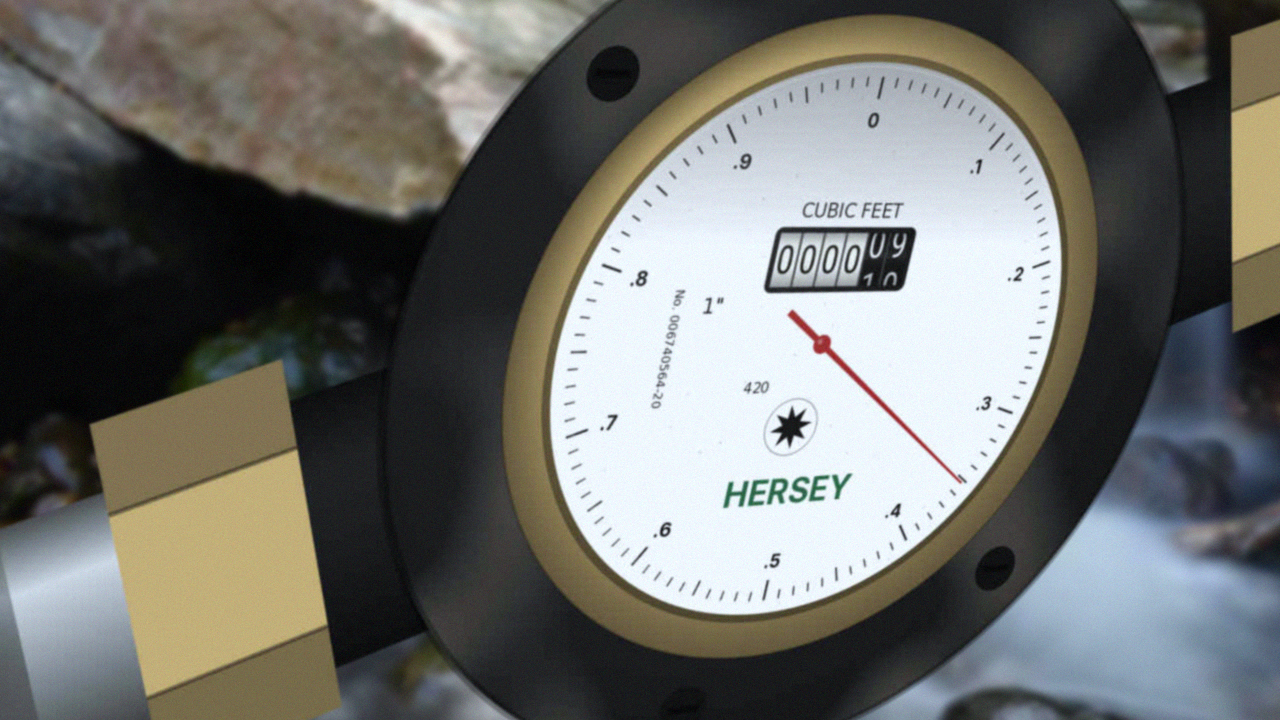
9.35
